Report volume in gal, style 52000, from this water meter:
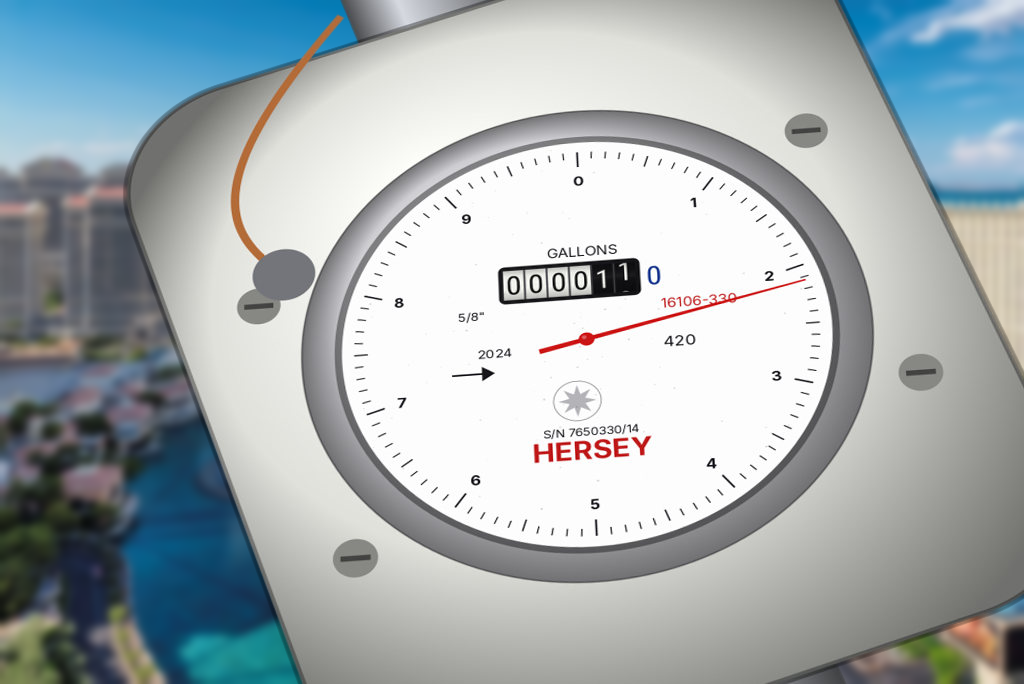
112.1
